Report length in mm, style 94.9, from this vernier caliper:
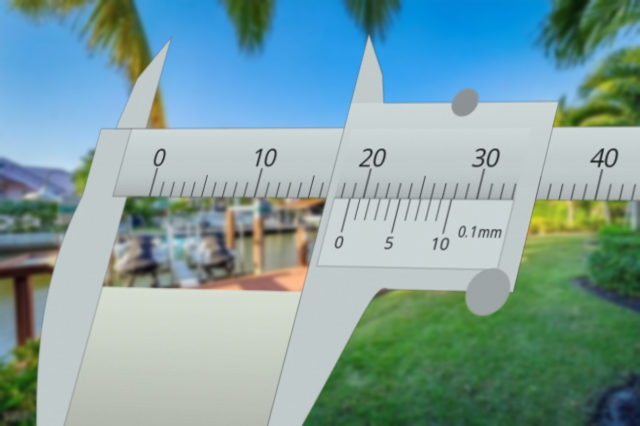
18.8
